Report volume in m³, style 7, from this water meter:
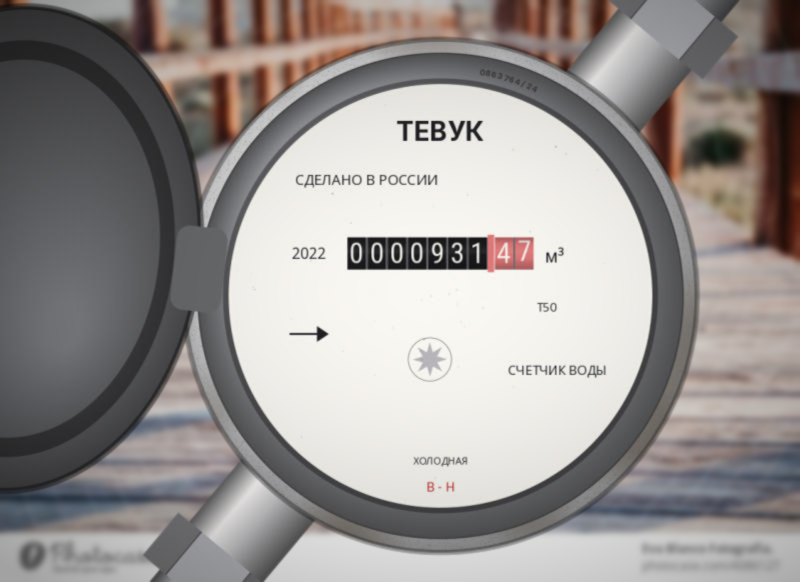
931.47
